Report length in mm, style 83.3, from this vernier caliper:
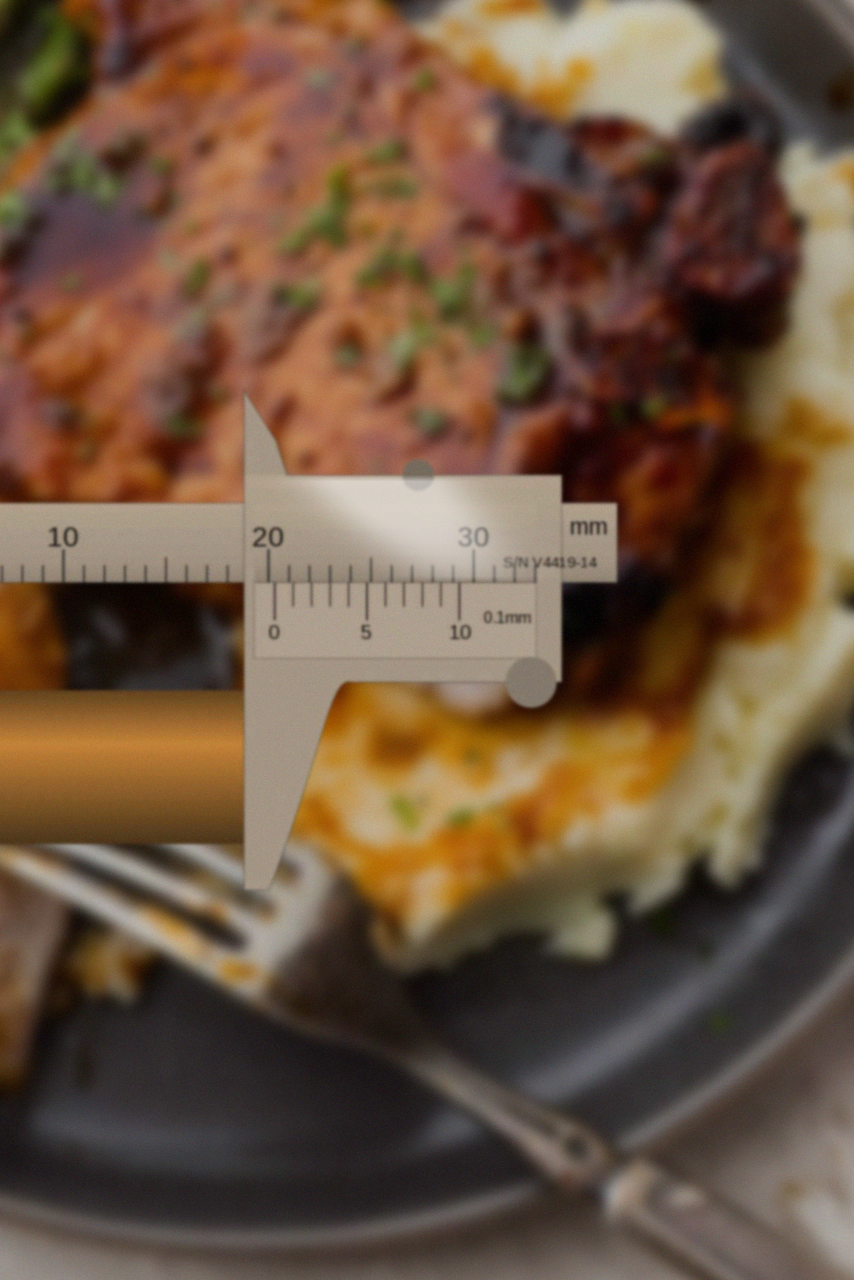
20.3
